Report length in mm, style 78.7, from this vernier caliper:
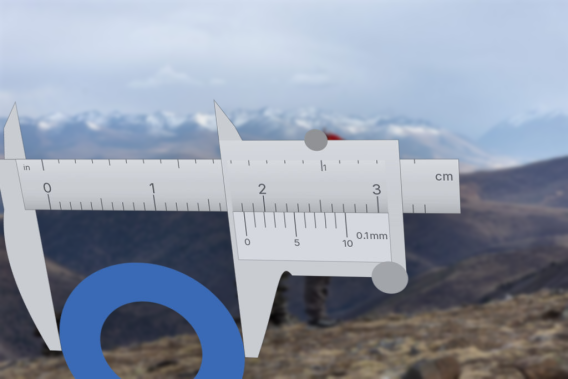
18.1
